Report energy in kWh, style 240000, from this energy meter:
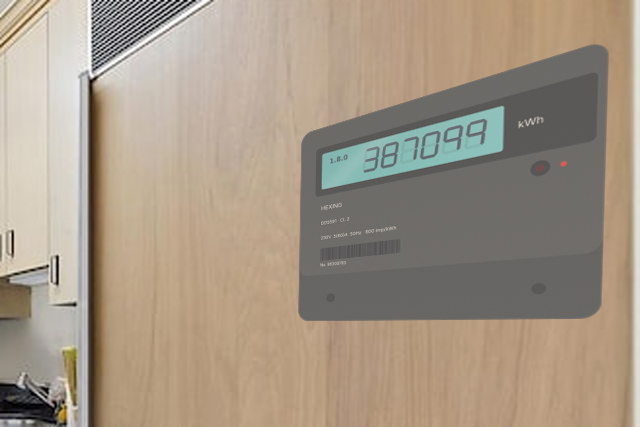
387099
